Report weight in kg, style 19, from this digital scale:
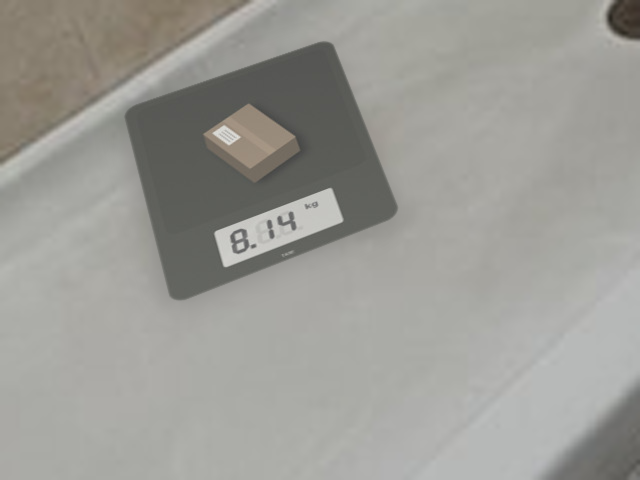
8.14
